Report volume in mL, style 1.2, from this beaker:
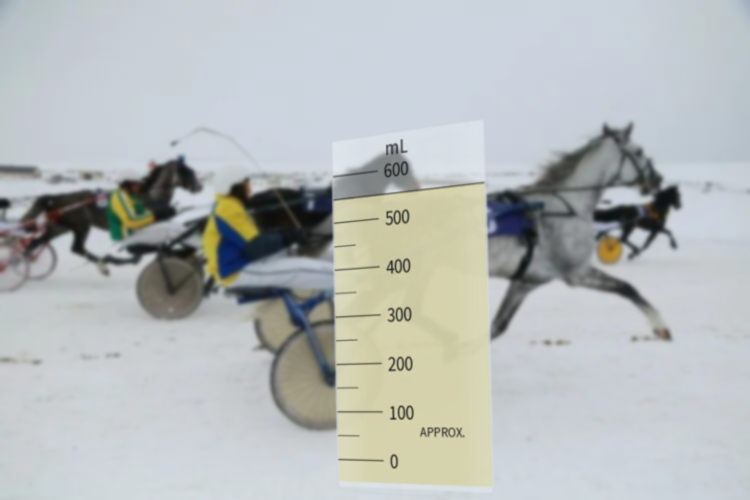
550
